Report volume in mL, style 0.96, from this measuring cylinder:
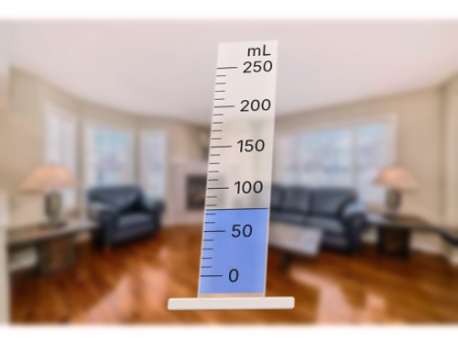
75
